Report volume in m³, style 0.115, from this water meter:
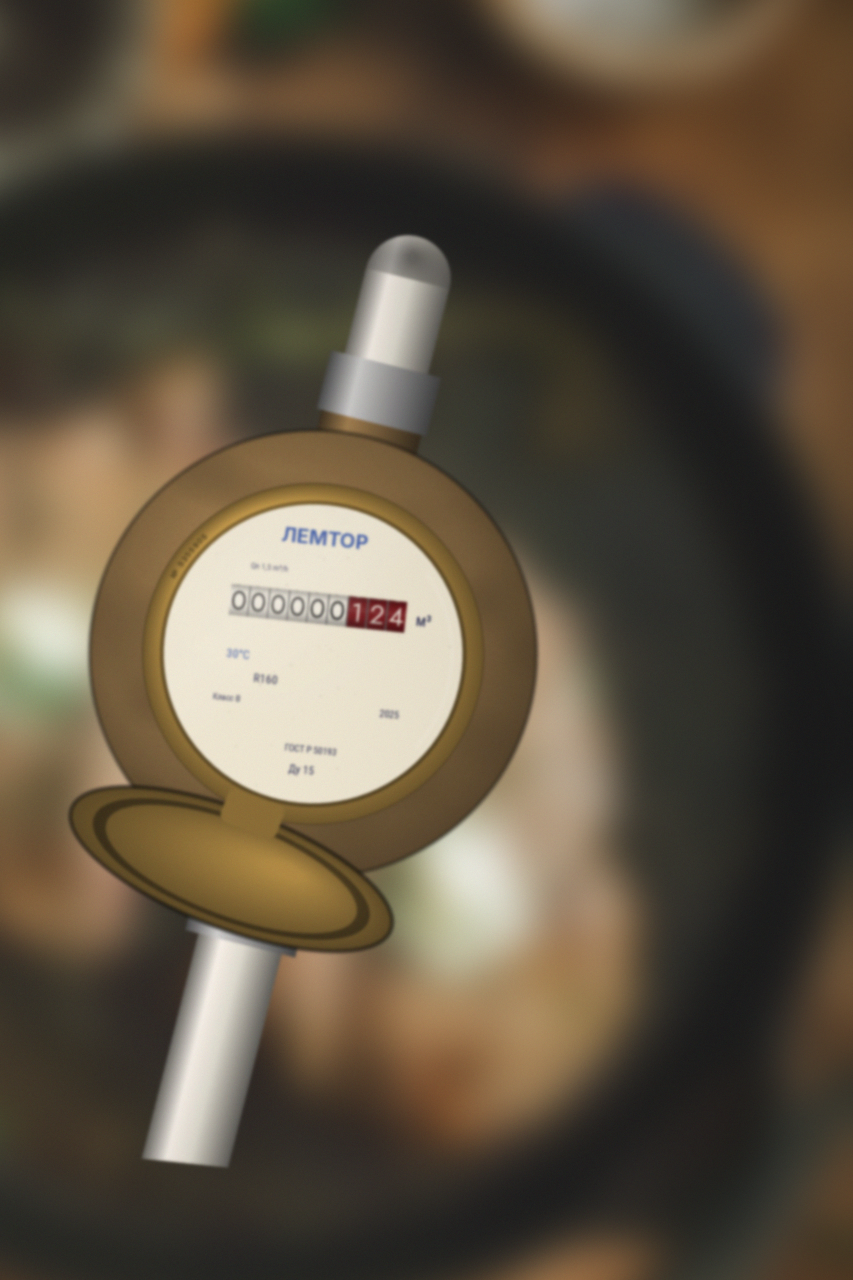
0.124
